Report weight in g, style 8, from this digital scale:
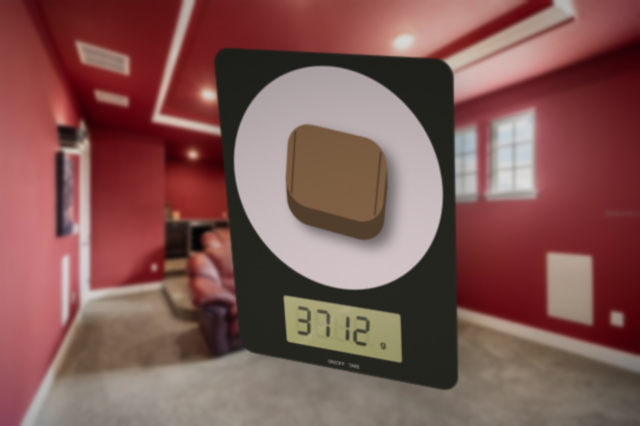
3712
